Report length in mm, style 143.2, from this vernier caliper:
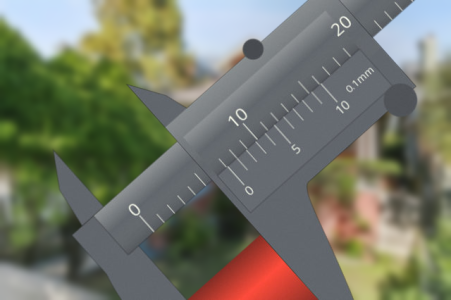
7.1
